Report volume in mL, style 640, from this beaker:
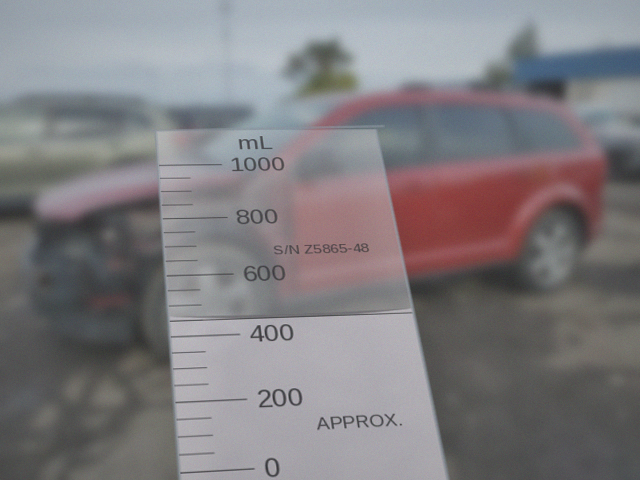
450
